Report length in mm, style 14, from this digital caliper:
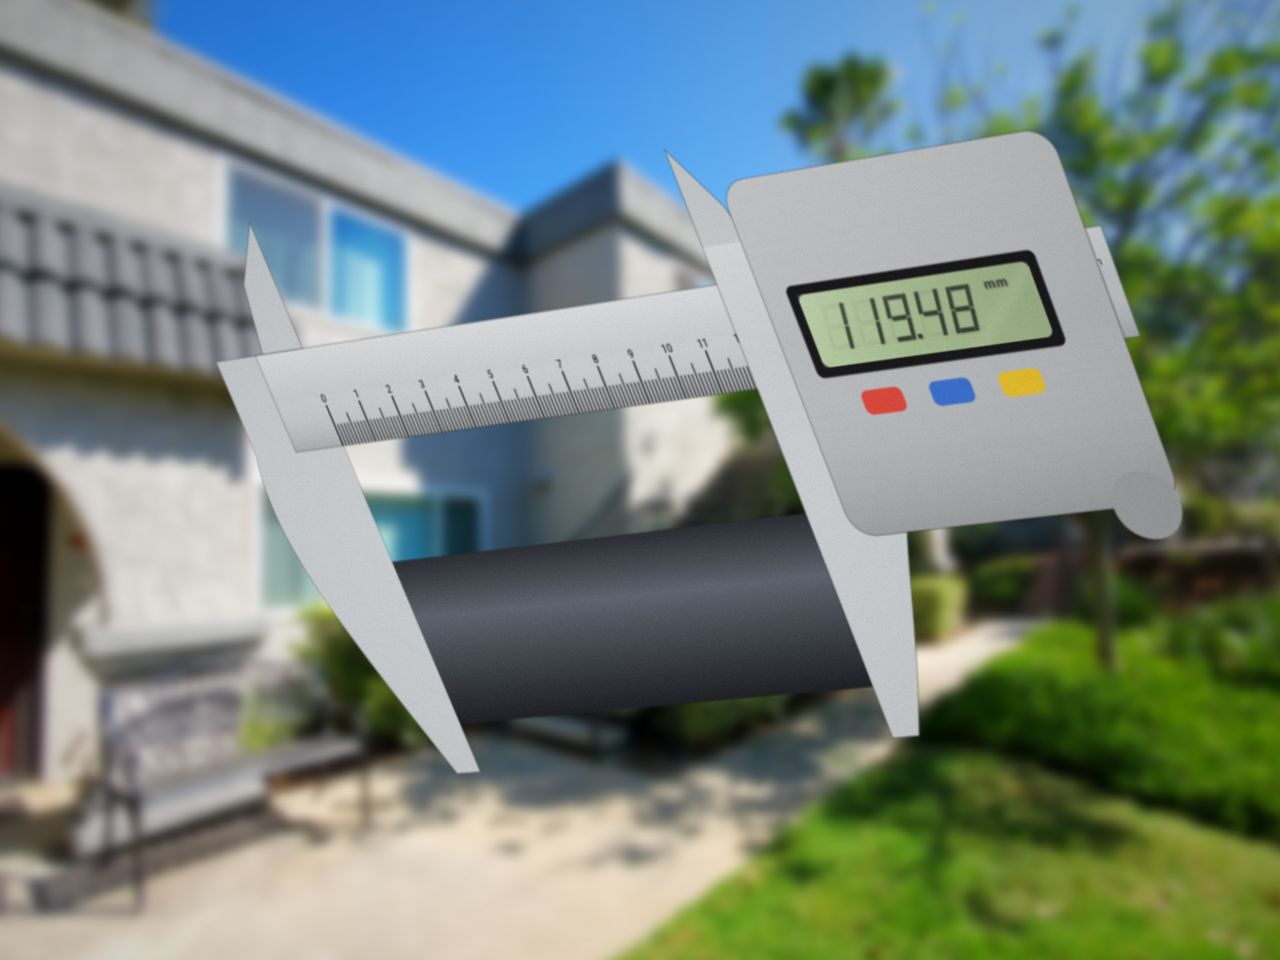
119.48
